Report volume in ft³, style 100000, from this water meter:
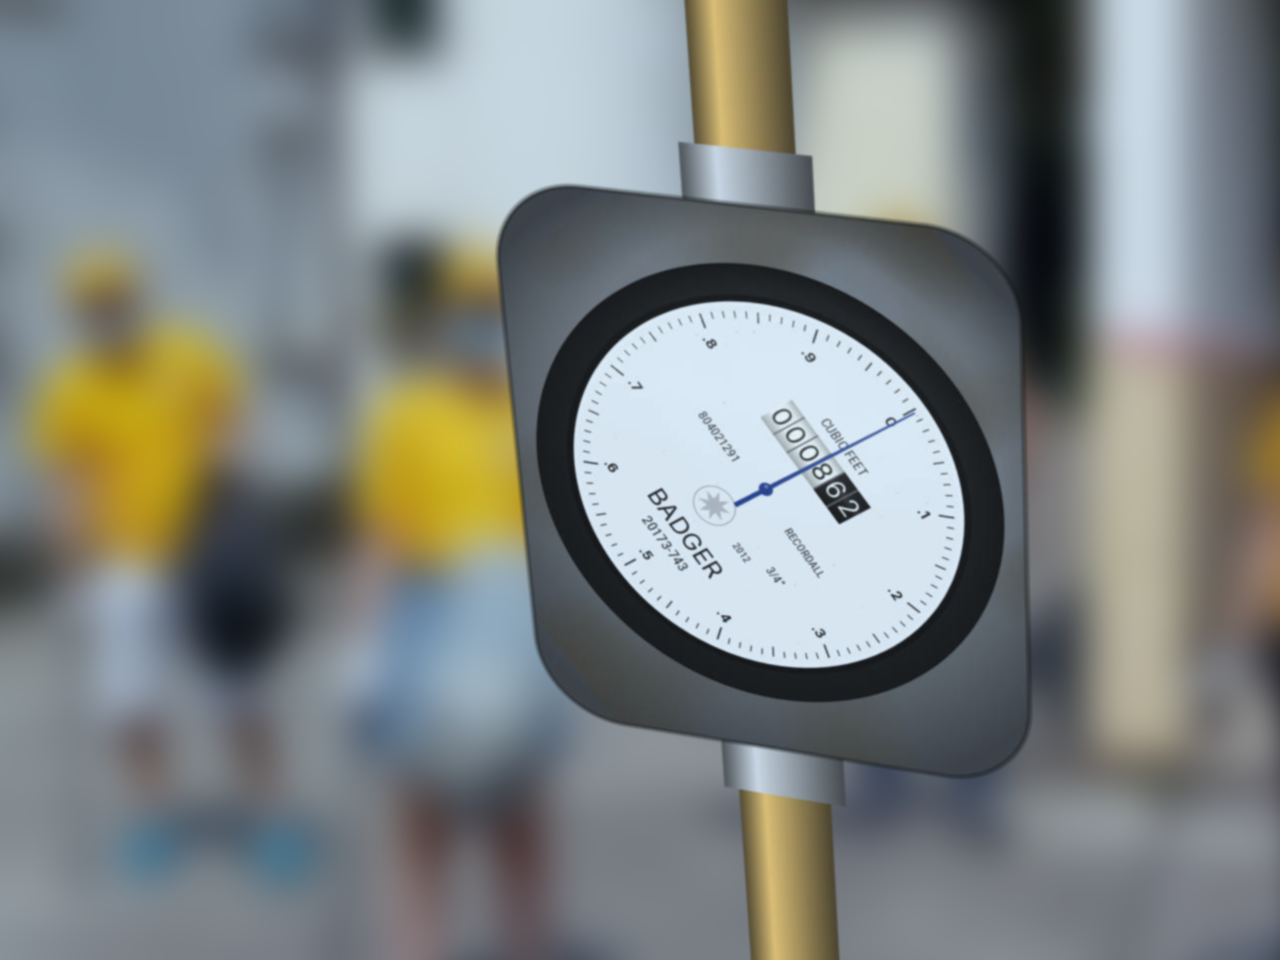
862.00
